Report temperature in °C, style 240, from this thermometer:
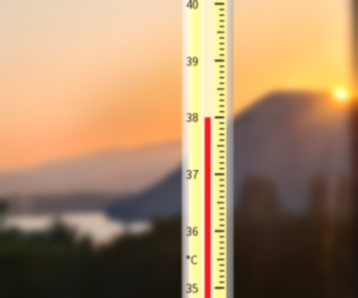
38
